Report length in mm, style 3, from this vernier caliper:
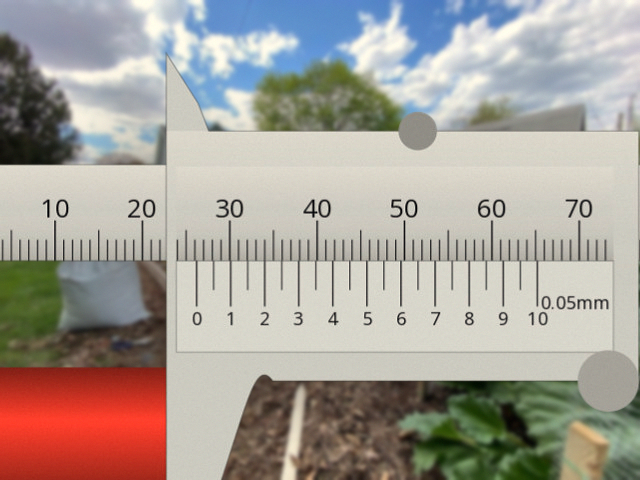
26.2
